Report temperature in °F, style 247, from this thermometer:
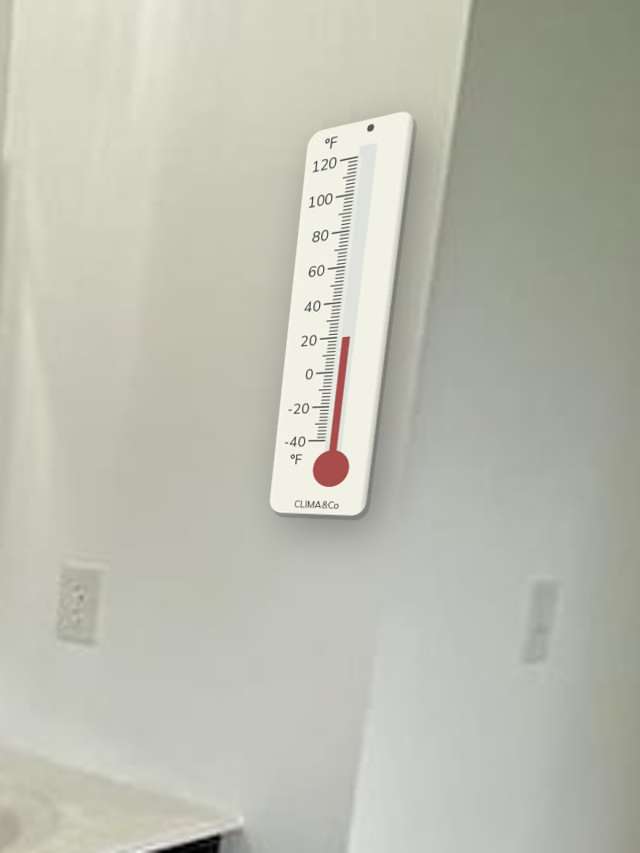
20
